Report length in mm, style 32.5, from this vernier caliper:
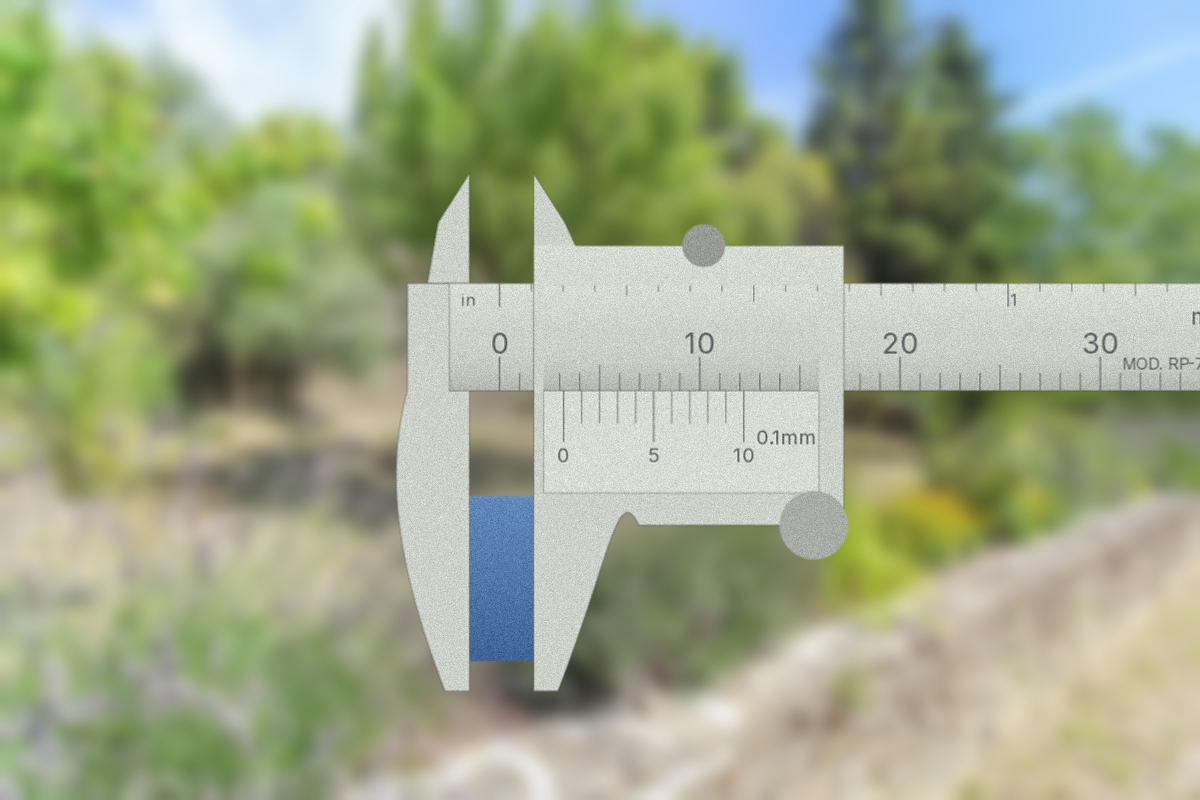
3.2
